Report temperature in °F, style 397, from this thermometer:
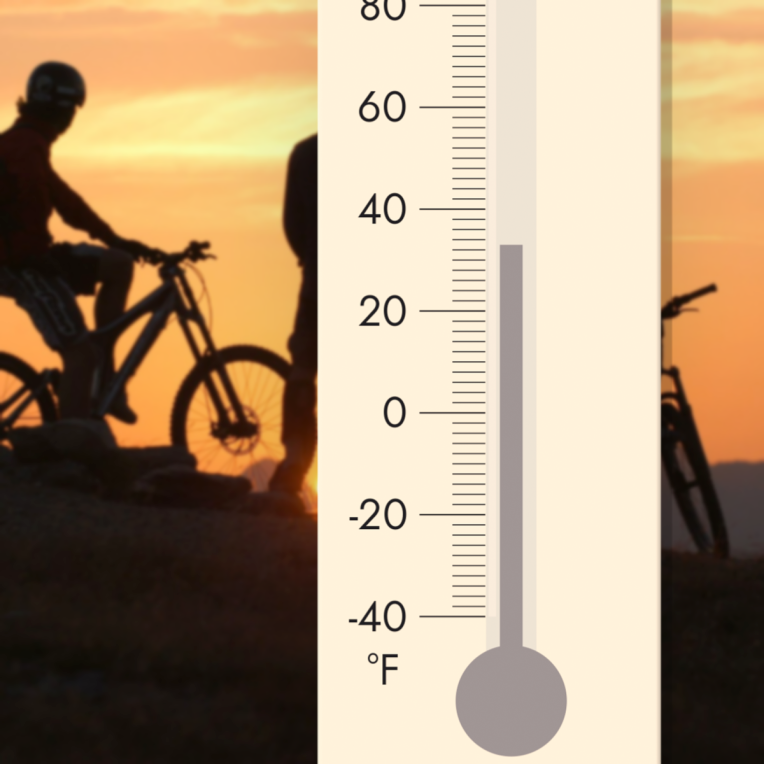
33
